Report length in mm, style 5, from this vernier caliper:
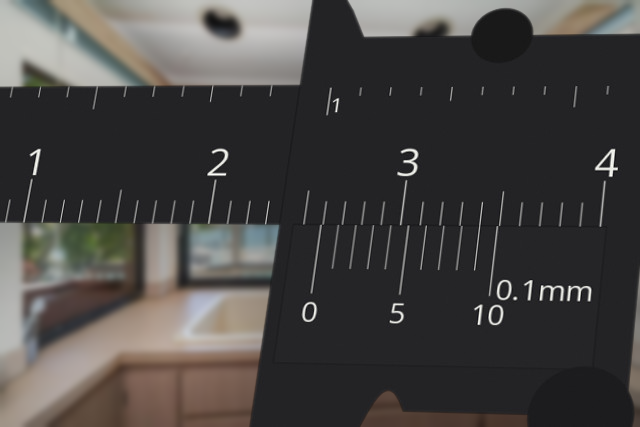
25.9
